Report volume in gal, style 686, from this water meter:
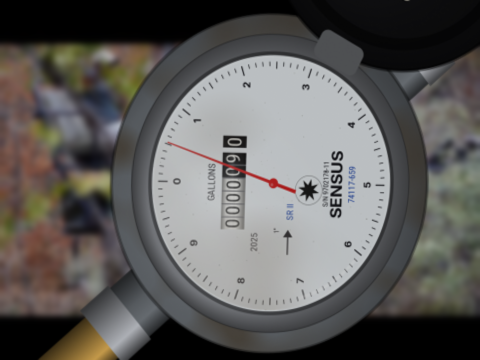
90.5
